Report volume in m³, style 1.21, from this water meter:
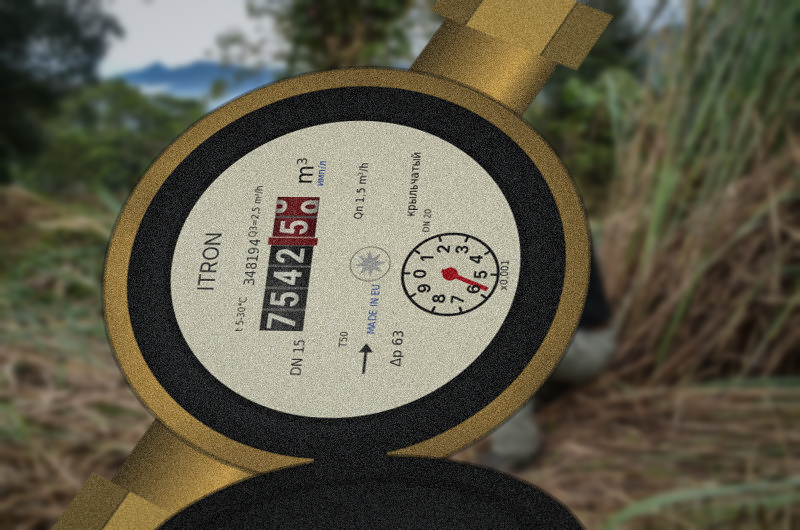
7542.585
